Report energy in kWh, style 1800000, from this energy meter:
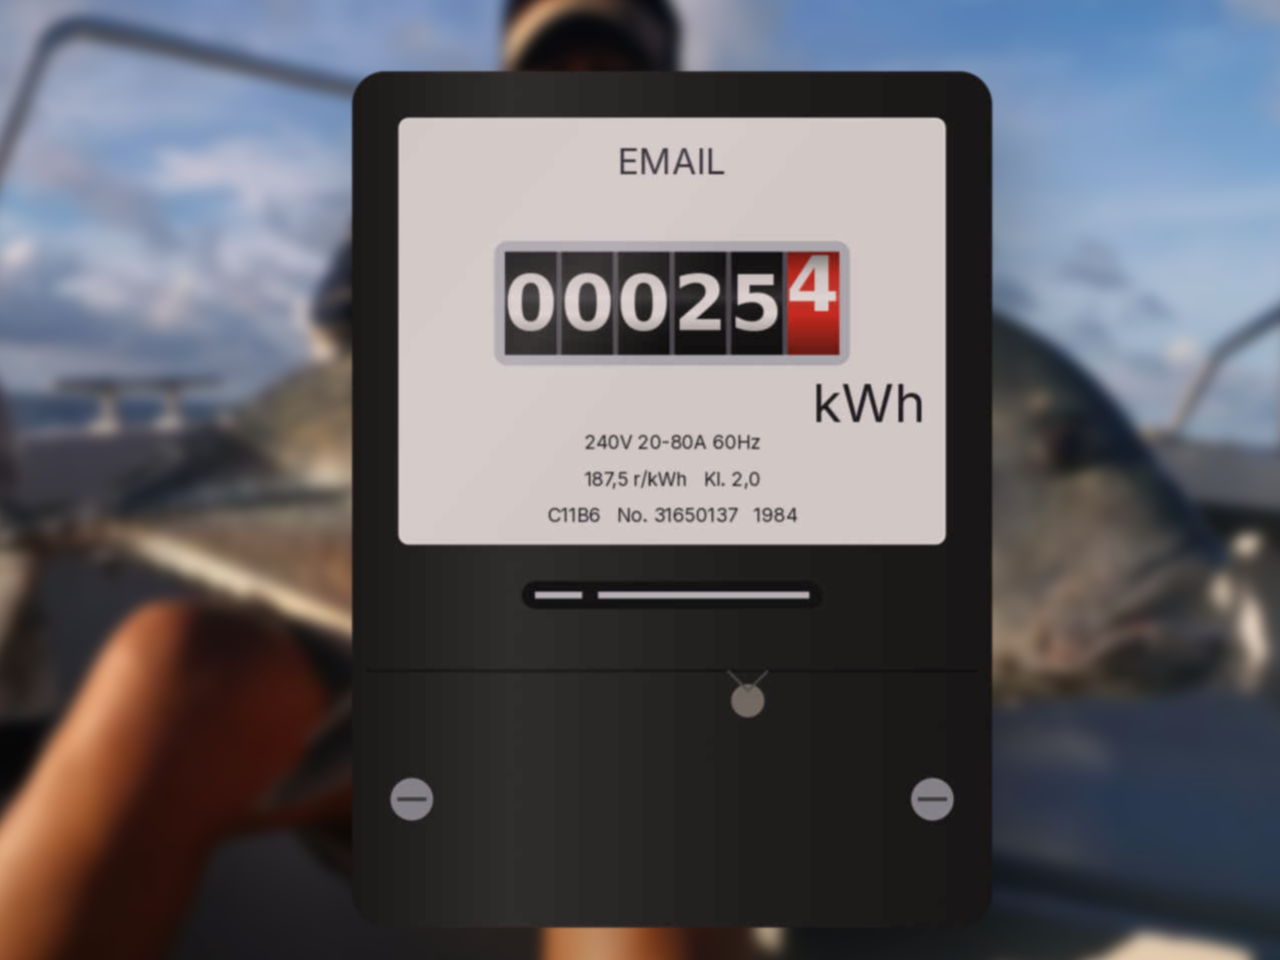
25.4
